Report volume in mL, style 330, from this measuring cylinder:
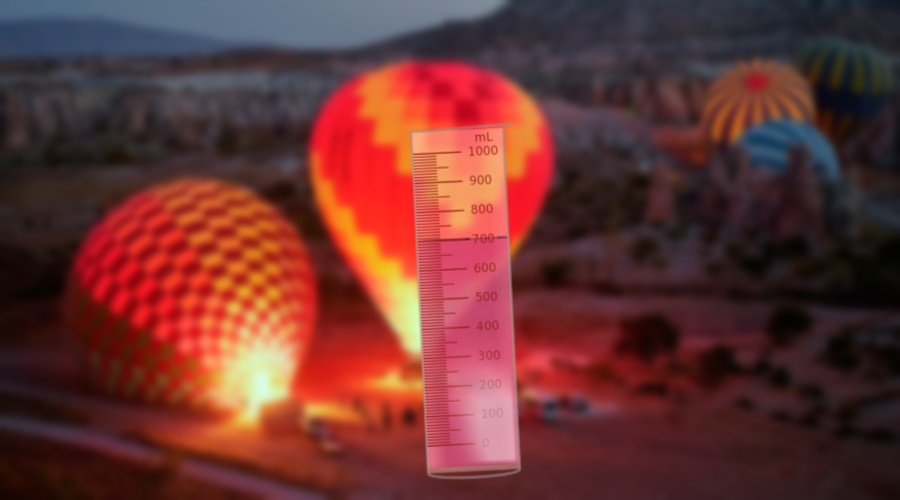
700
